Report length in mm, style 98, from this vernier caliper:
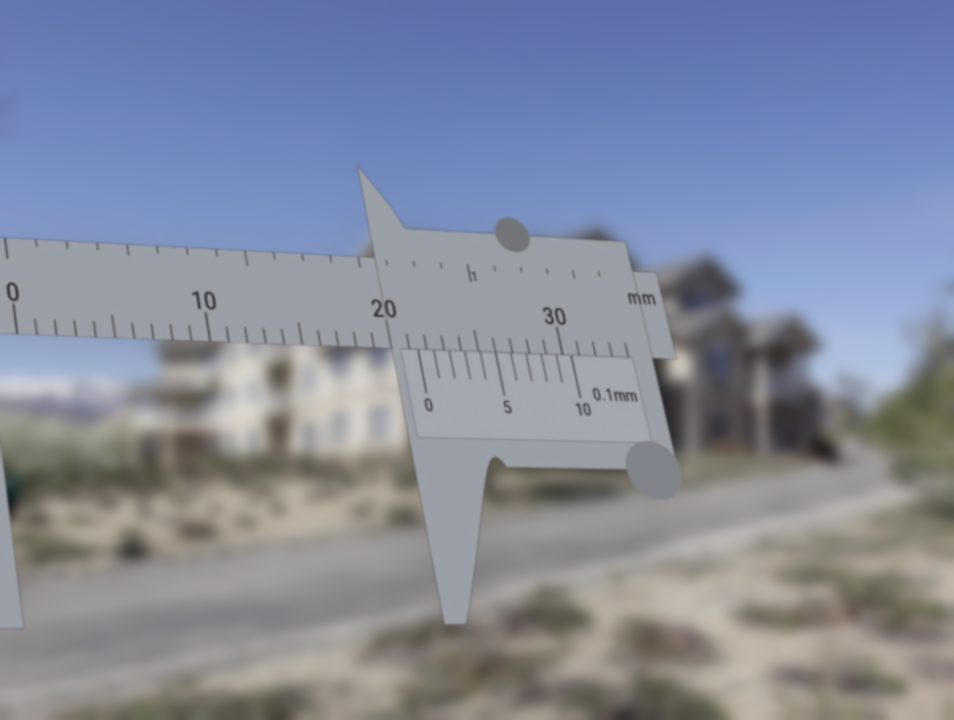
21.5
